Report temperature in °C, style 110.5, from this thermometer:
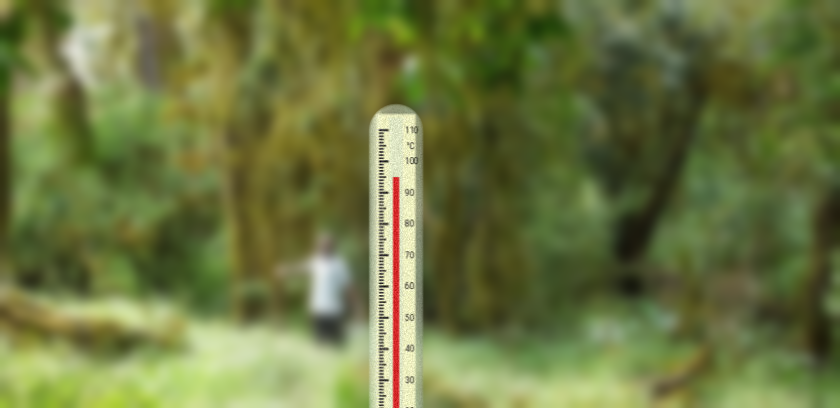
95
